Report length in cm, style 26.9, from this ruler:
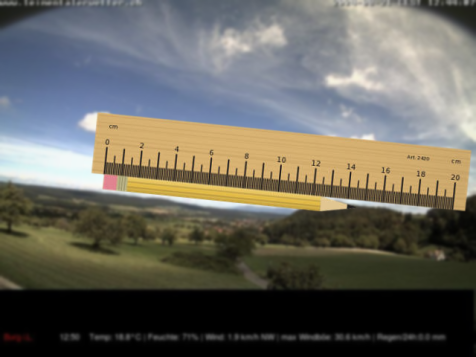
14.5
